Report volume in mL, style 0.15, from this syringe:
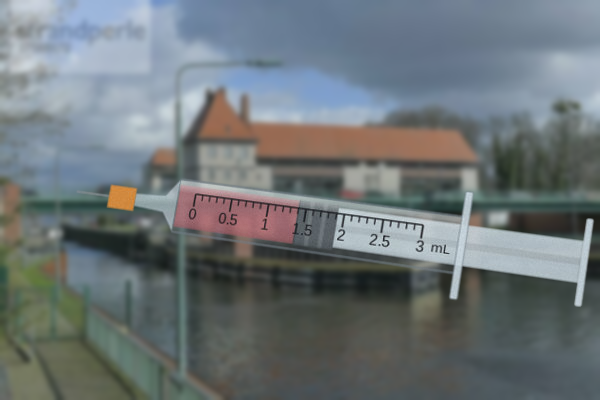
1.4
